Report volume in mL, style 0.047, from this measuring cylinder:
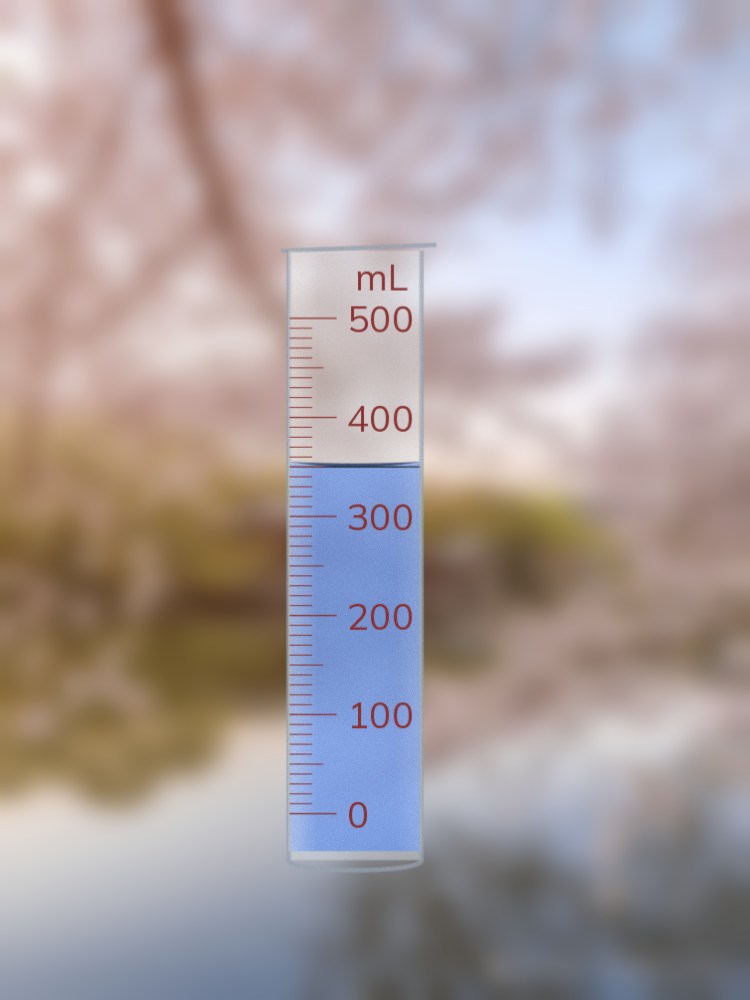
350
